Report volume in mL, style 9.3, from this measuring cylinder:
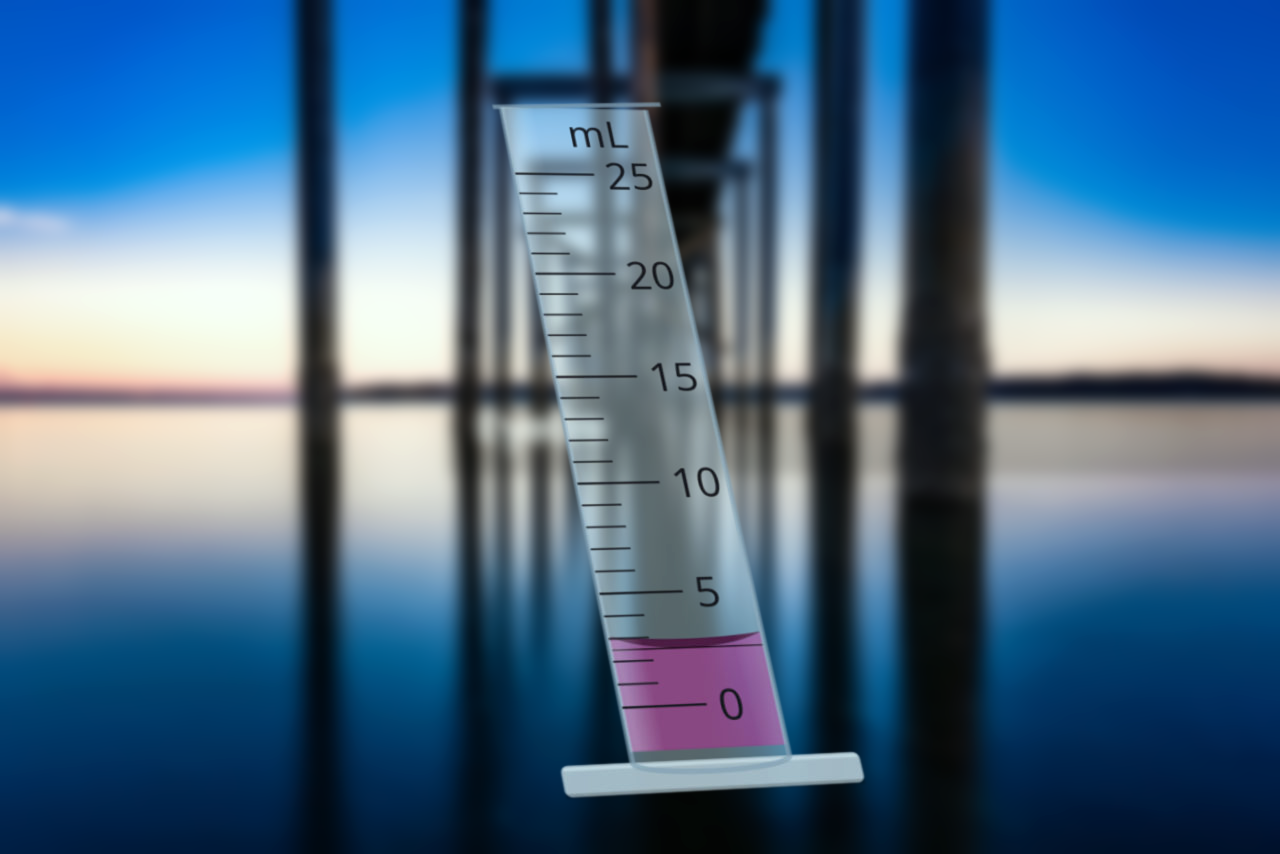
2.5
